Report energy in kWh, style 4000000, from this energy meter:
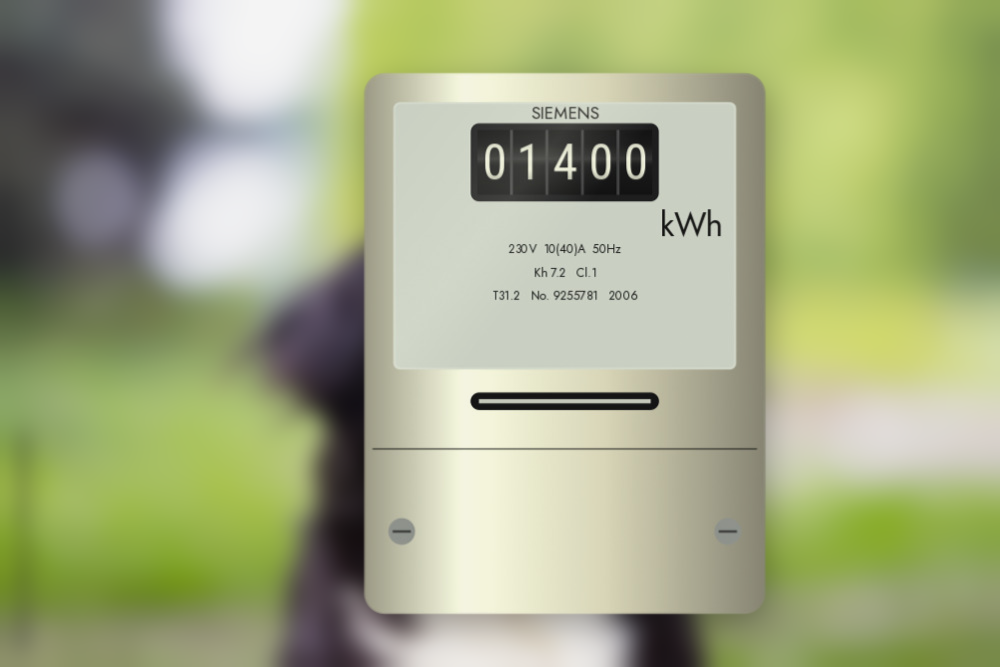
1400
